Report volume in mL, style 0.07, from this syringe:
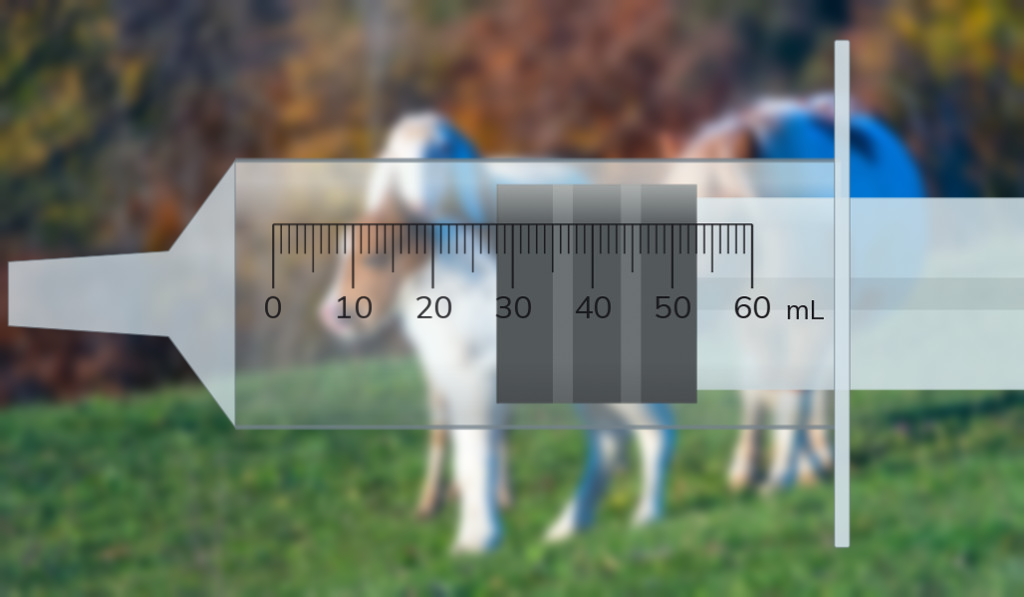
28
